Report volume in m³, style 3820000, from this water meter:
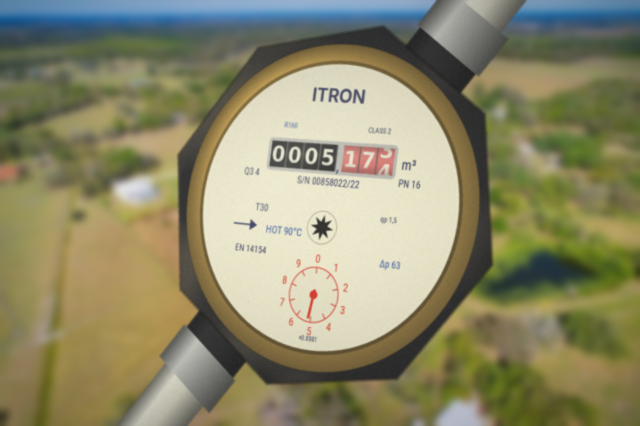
5.1735
